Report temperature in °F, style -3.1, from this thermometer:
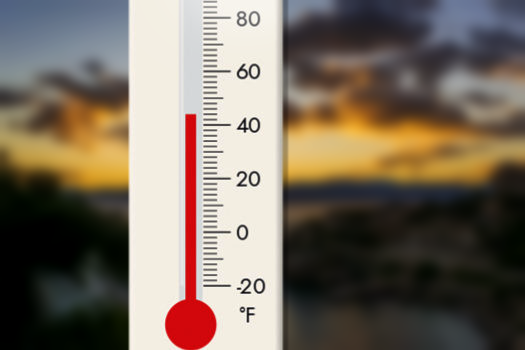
44
